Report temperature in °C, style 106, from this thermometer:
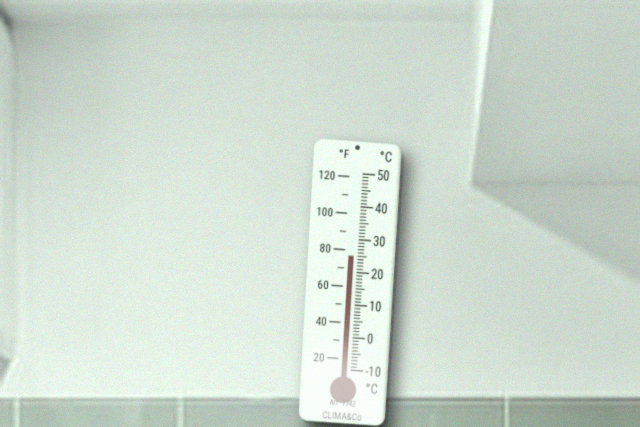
25
